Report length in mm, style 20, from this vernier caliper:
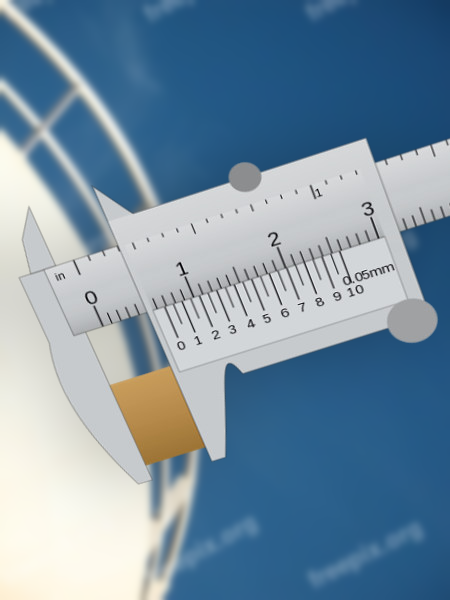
6.8
